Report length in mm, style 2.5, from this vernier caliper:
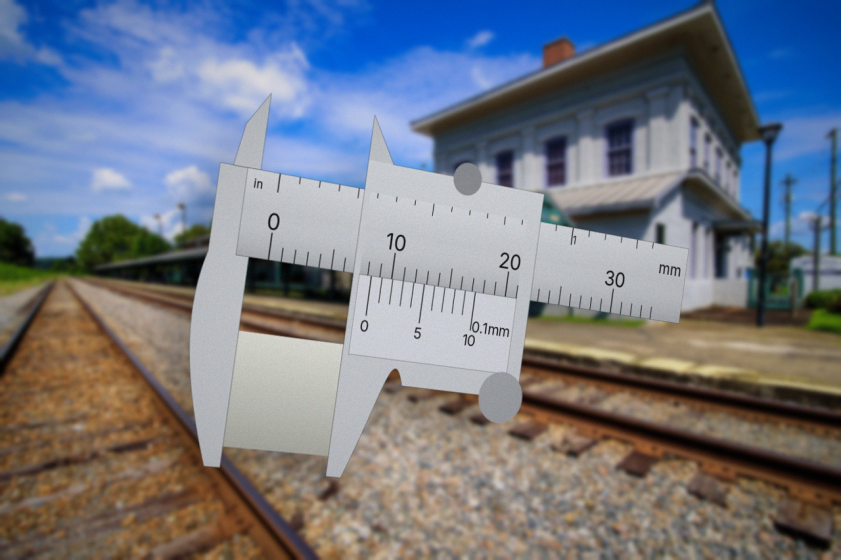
8.3
